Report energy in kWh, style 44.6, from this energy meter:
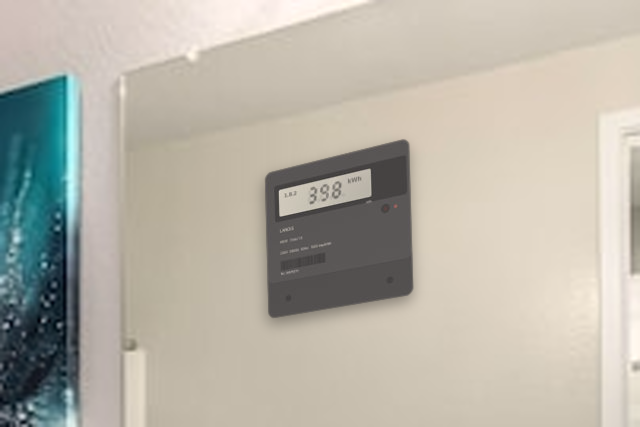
398
